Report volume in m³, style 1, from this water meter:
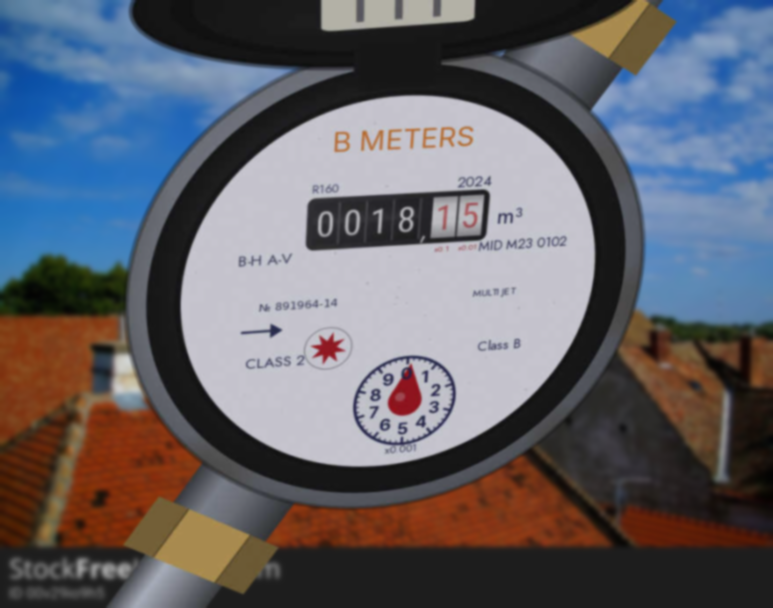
18.150
